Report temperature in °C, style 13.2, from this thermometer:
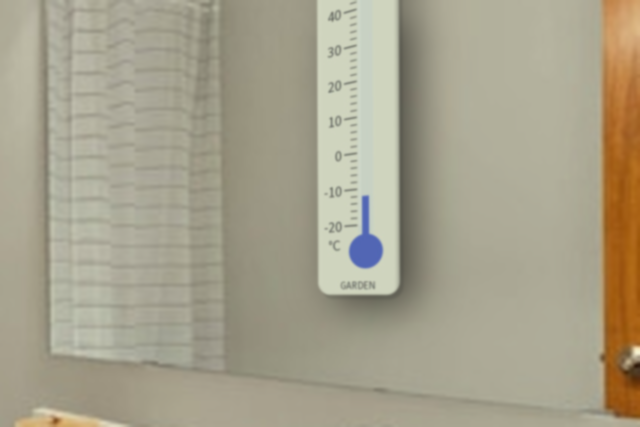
-12
